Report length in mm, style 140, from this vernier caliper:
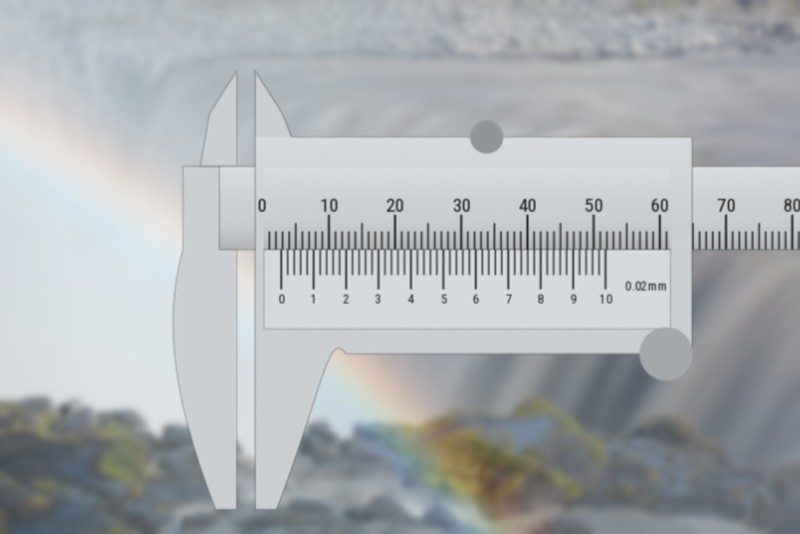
2.8
